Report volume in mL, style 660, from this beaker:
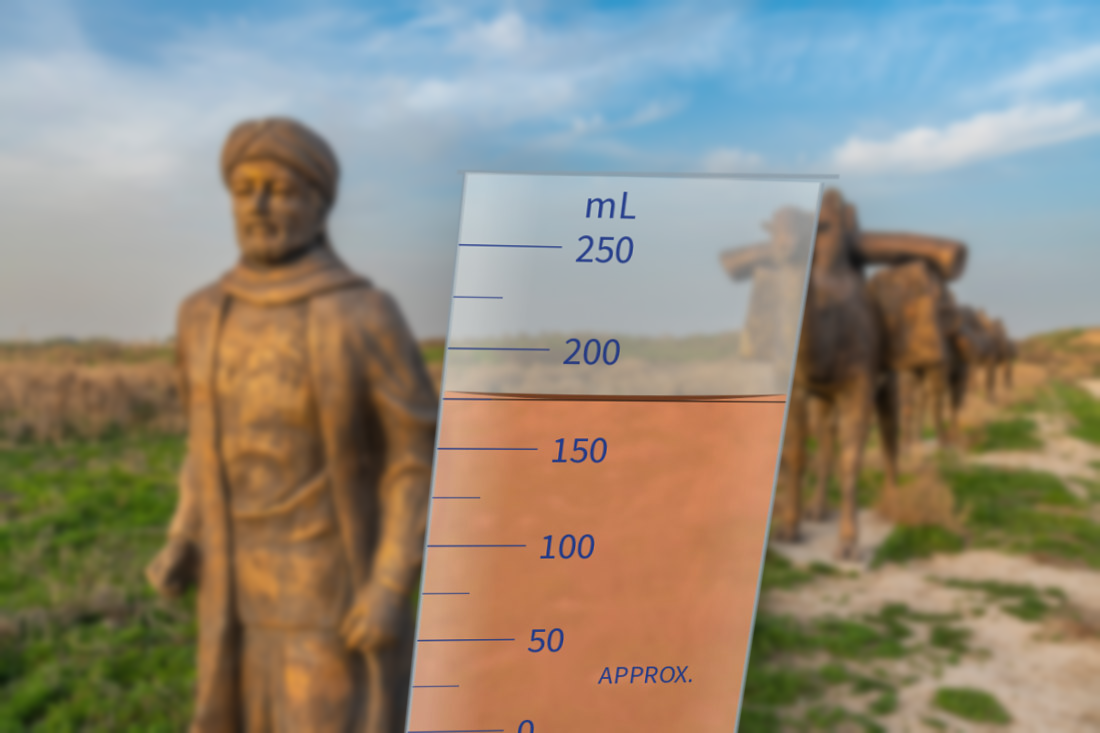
175
